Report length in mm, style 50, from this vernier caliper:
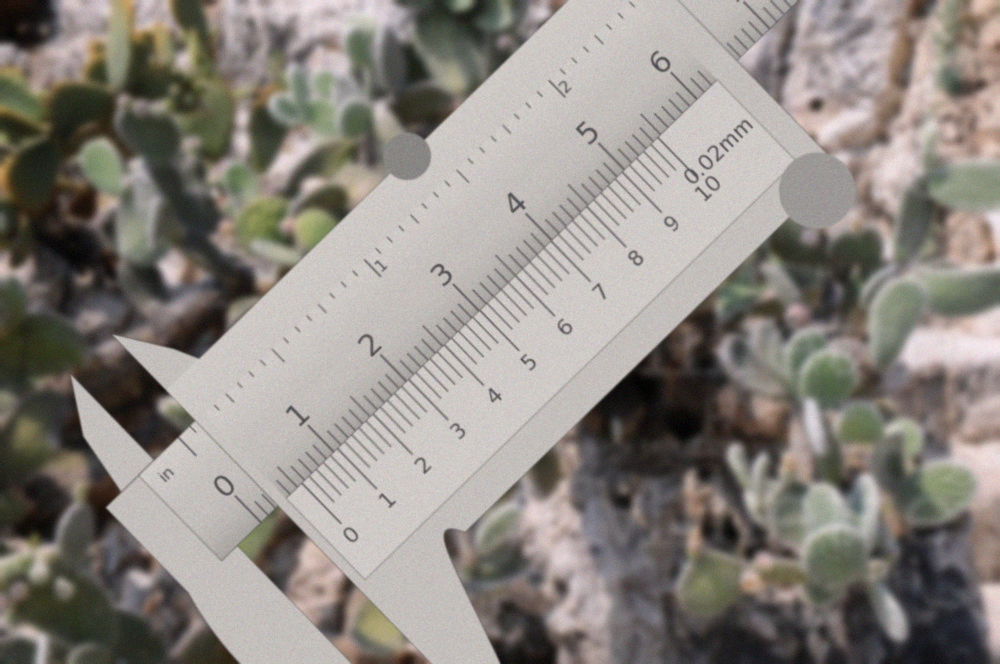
5.6
